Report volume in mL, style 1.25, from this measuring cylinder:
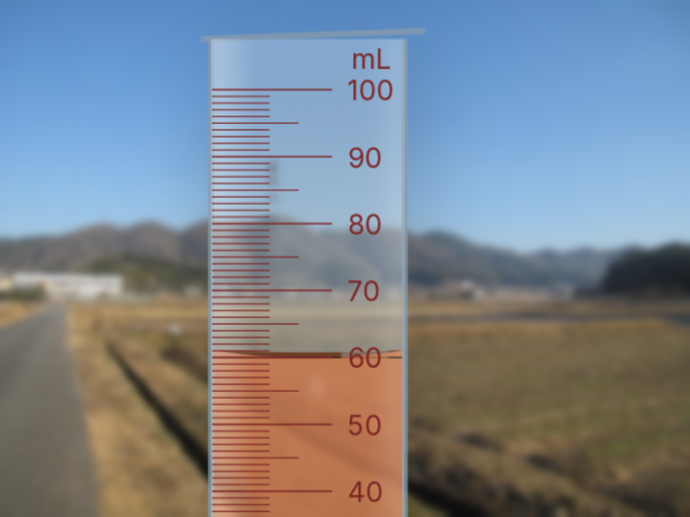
60
